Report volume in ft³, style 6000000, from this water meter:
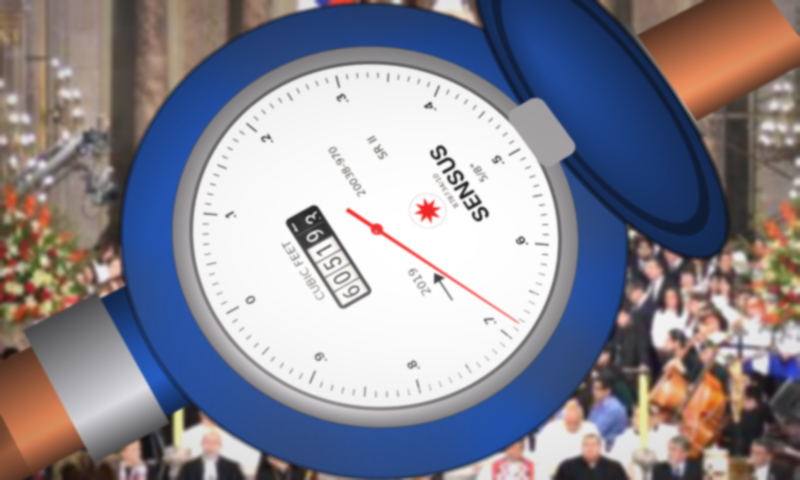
605192.68
